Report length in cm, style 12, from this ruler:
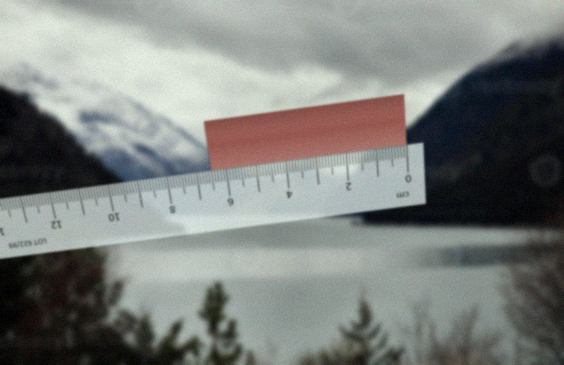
6.5
